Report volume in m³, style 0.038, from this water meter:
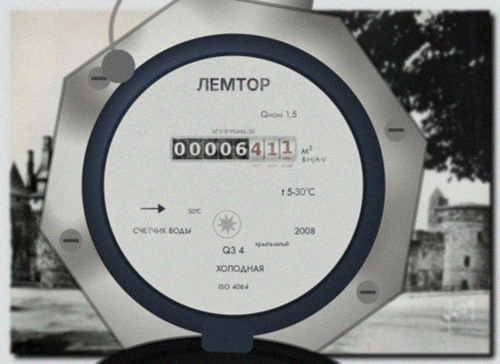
6.411
